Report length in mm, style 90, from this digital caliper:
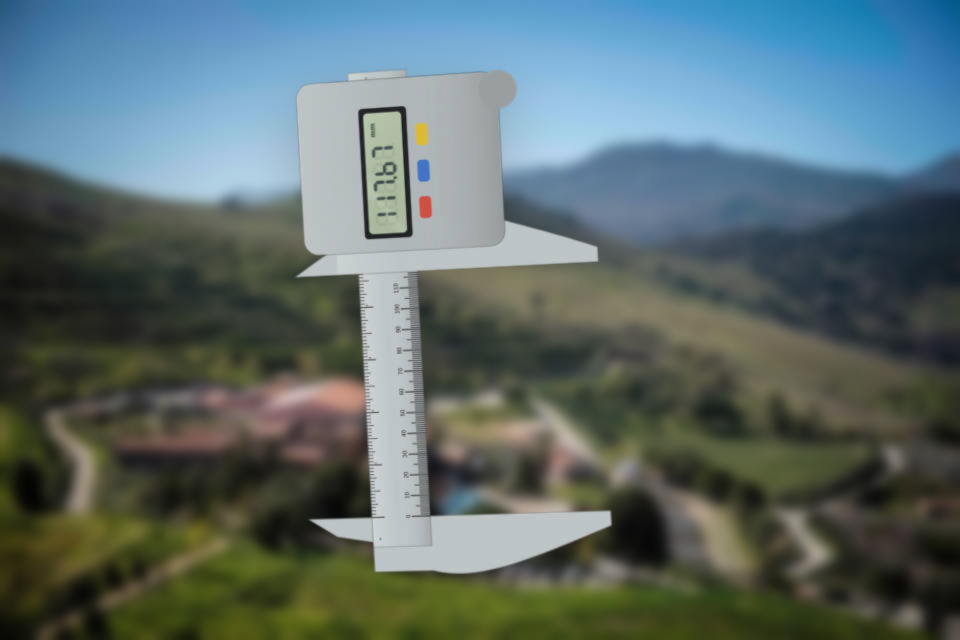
117.67
